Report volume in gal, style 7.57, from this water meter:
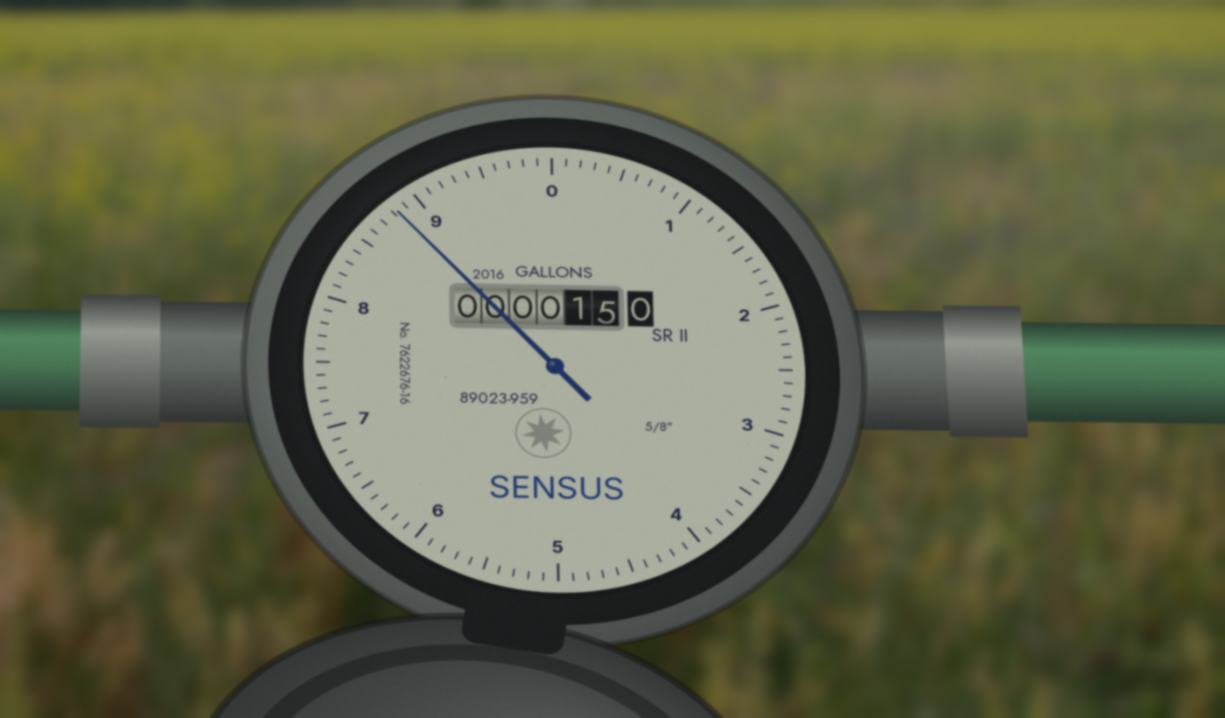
148.8
